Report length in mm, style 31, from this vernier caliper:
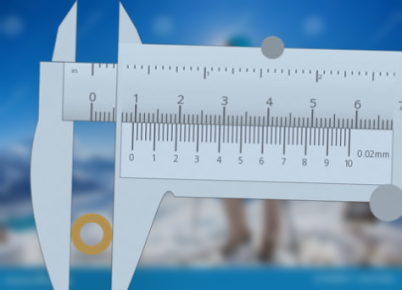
9.5
